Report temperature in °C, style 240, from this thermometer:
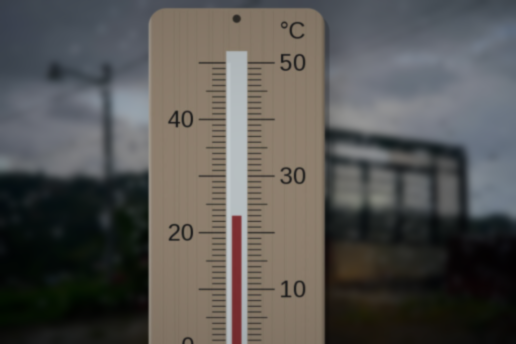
23
